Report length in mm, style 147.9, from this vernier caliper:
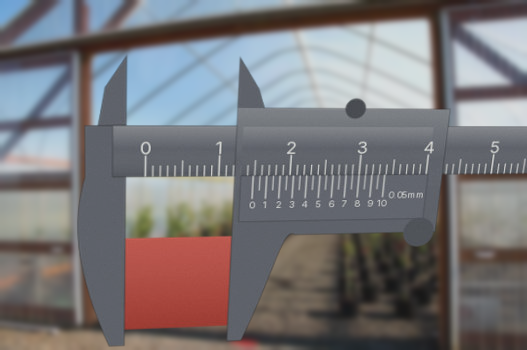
14.8
